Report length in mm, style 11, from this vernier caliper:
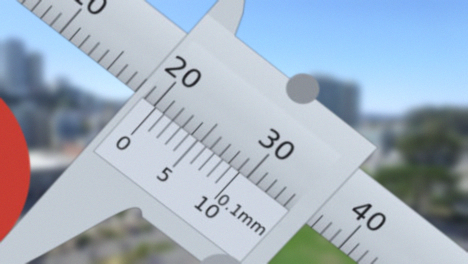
20.2
